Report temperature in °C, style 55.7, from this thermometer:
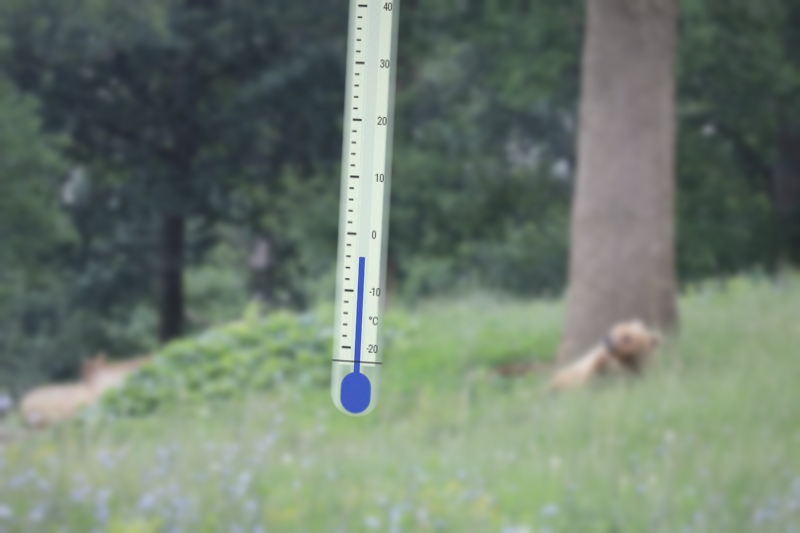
-4
